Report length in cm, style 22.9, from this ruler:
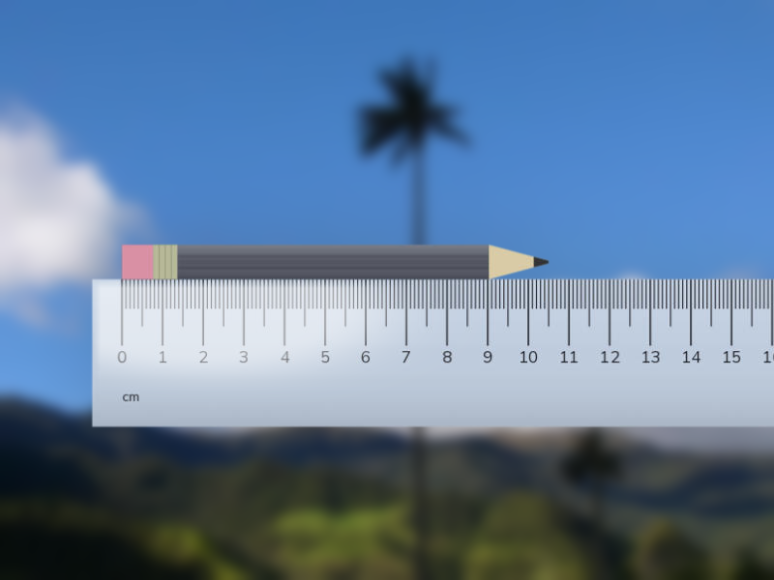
10.5
